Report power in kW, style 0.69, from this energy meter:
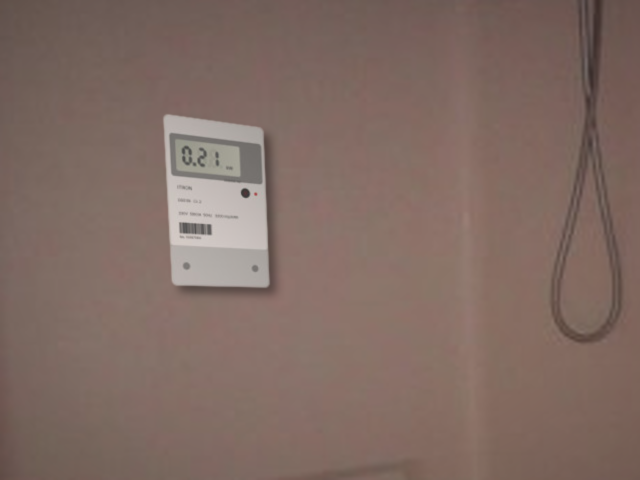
0.21
